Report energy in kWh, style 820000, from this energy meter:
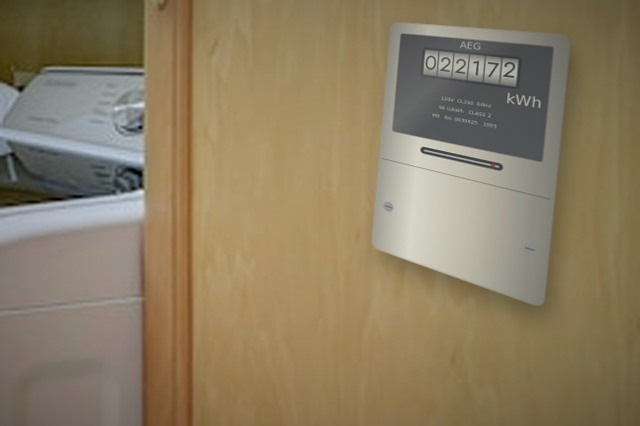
22172
